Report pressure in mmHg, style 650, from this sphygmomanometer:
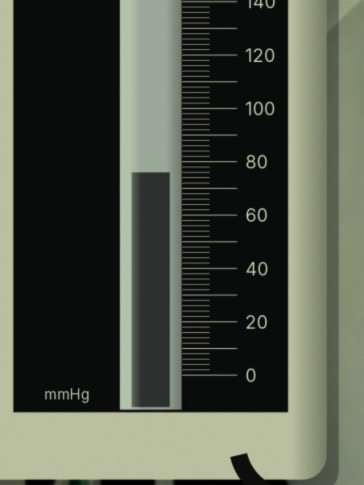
76
